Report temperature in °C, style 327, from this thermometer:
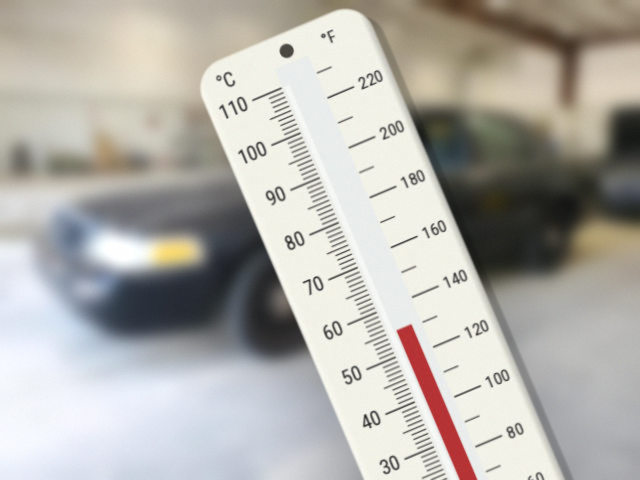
55
